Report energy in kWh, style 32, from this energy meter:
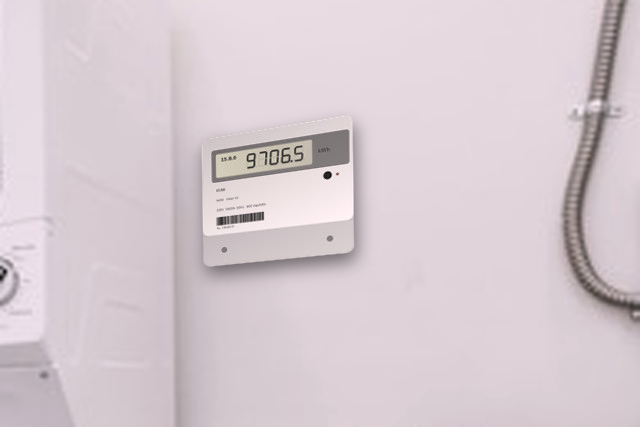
9706.5
